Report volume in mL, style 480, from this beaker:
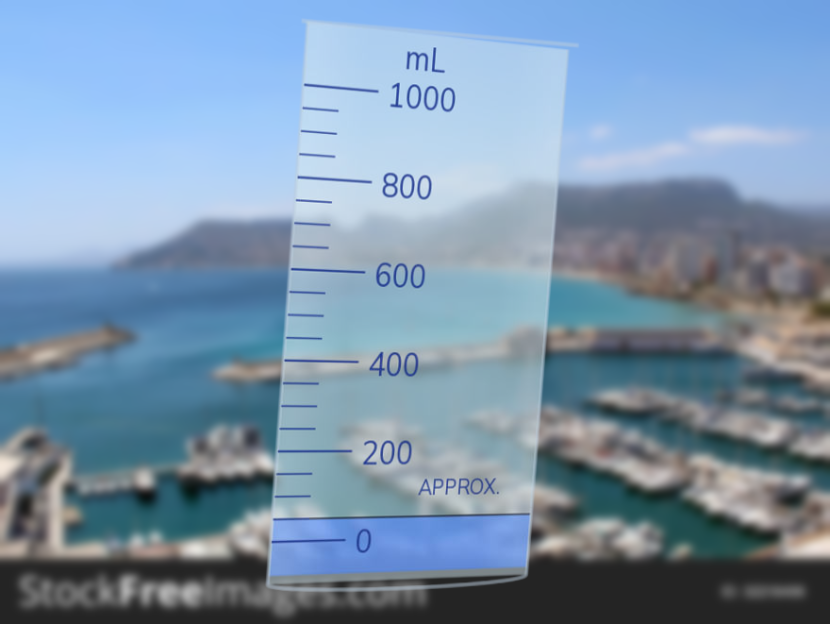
50
